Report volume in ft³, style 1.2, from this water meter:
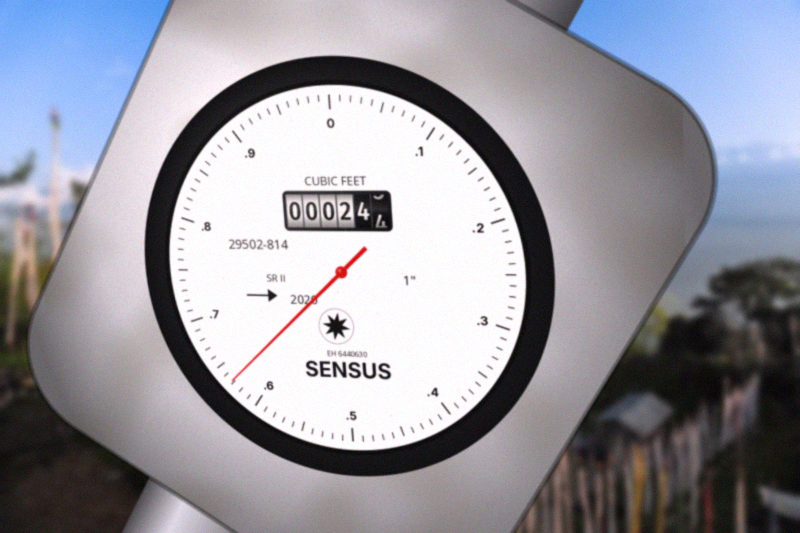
243.63
